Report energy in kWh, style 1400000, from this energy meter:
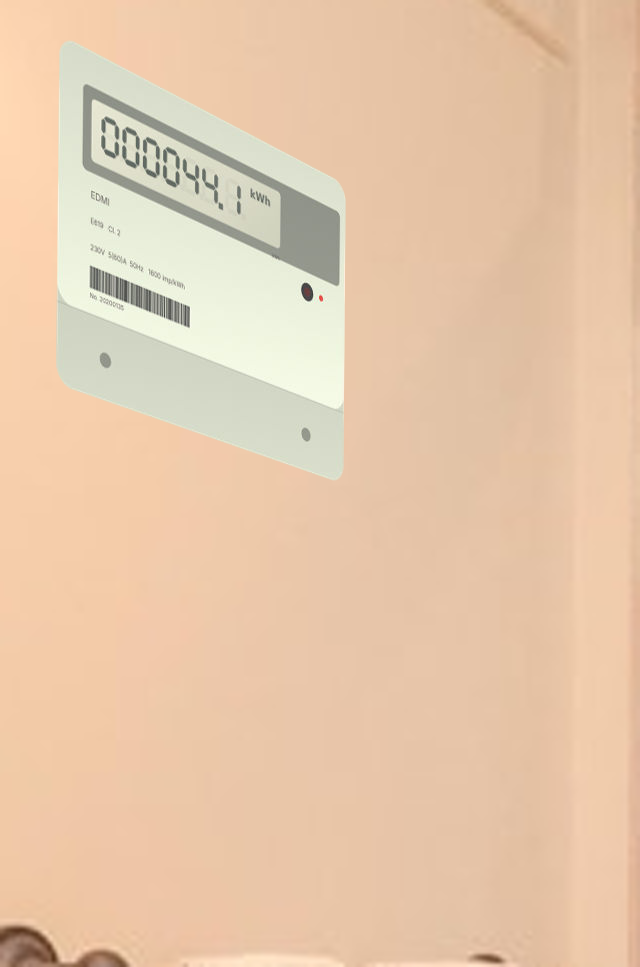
44.1
